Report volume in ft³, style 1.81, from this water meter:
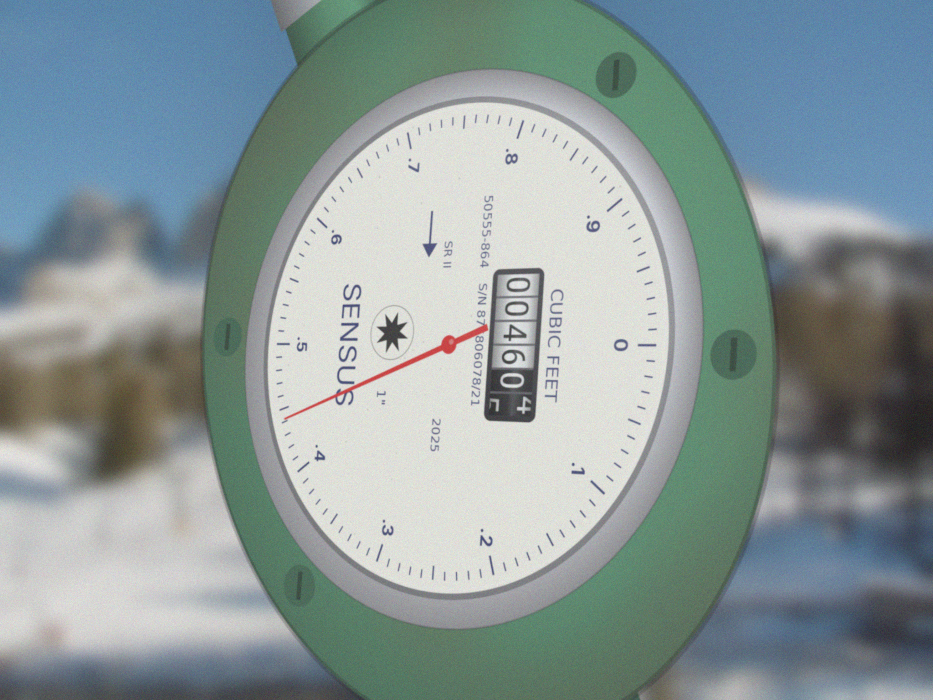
4604.44
